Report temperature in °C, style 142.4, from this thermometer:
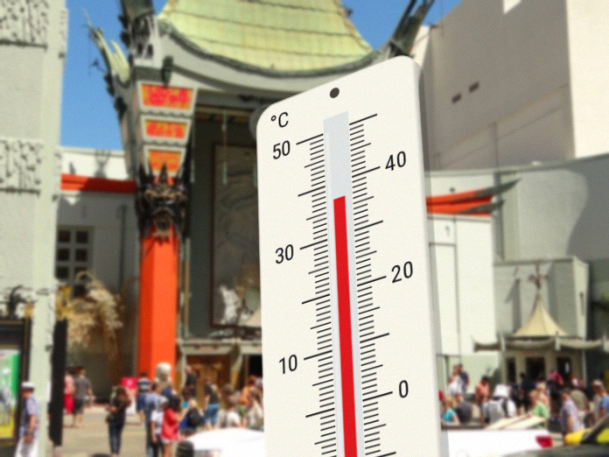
37
